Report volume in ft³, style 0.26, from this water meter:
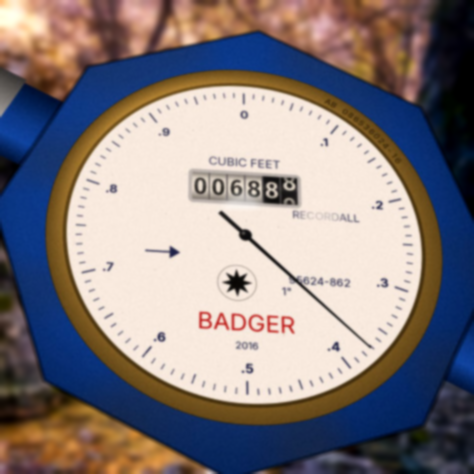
6888.37
